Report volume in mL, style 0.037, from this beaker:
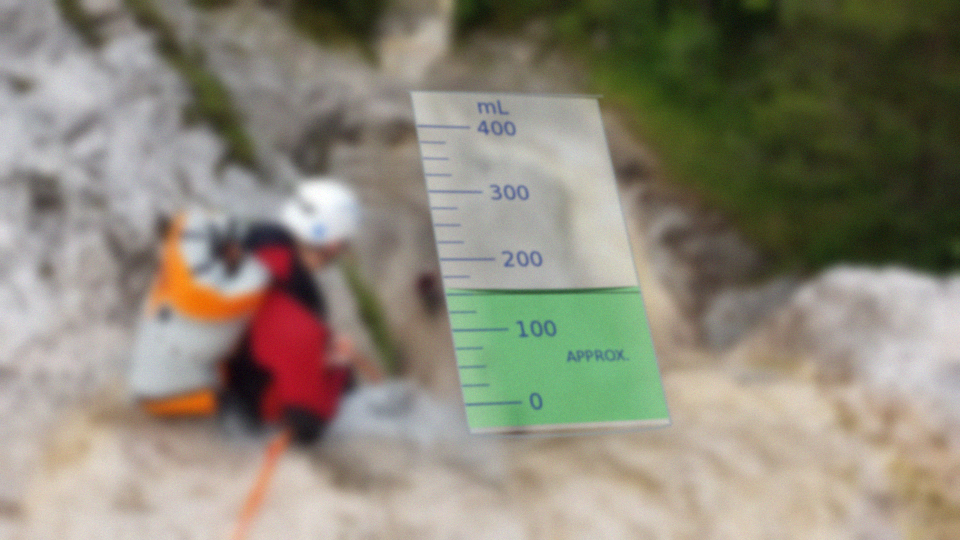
150
